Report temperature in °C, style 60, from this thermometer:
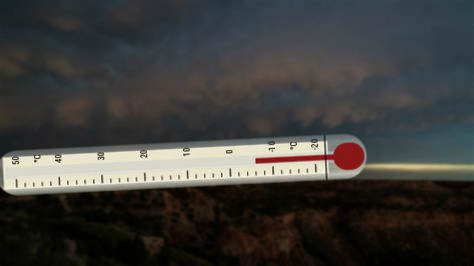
-6
